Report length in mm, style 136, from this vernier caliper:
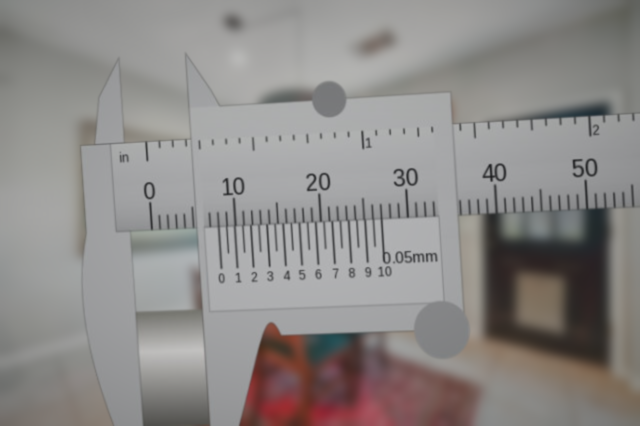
8.0
